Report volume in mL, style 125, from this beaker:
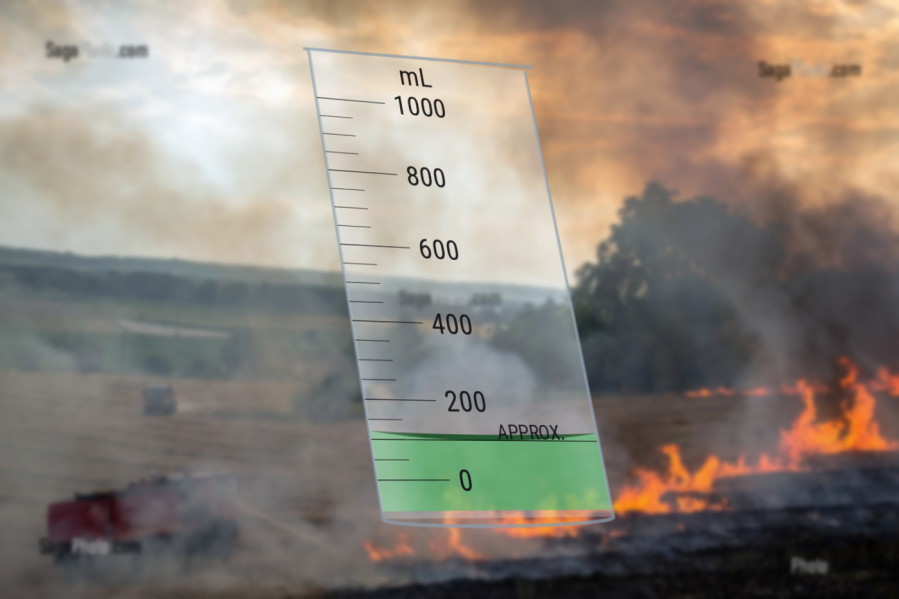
100
